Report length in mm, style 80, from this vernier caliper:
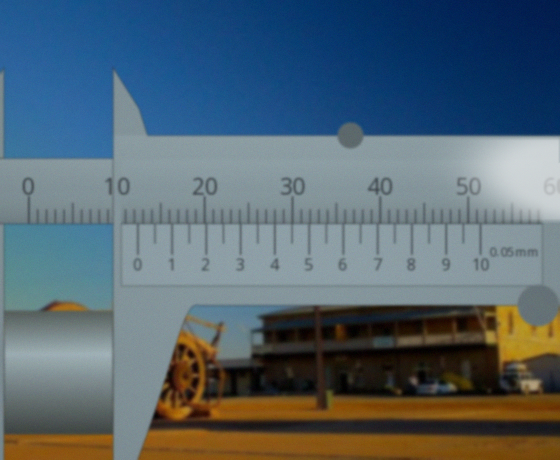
12.4
